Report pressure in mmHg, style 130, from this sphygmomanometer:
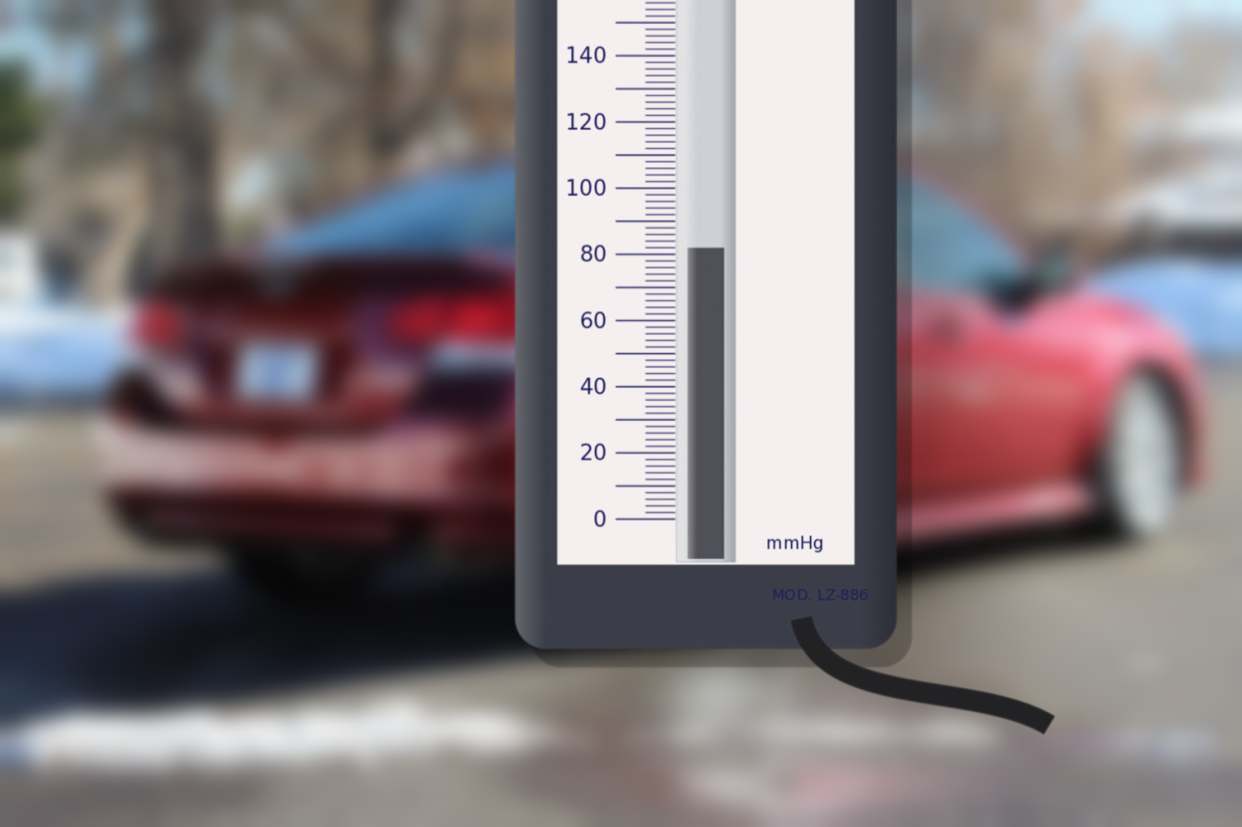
82
